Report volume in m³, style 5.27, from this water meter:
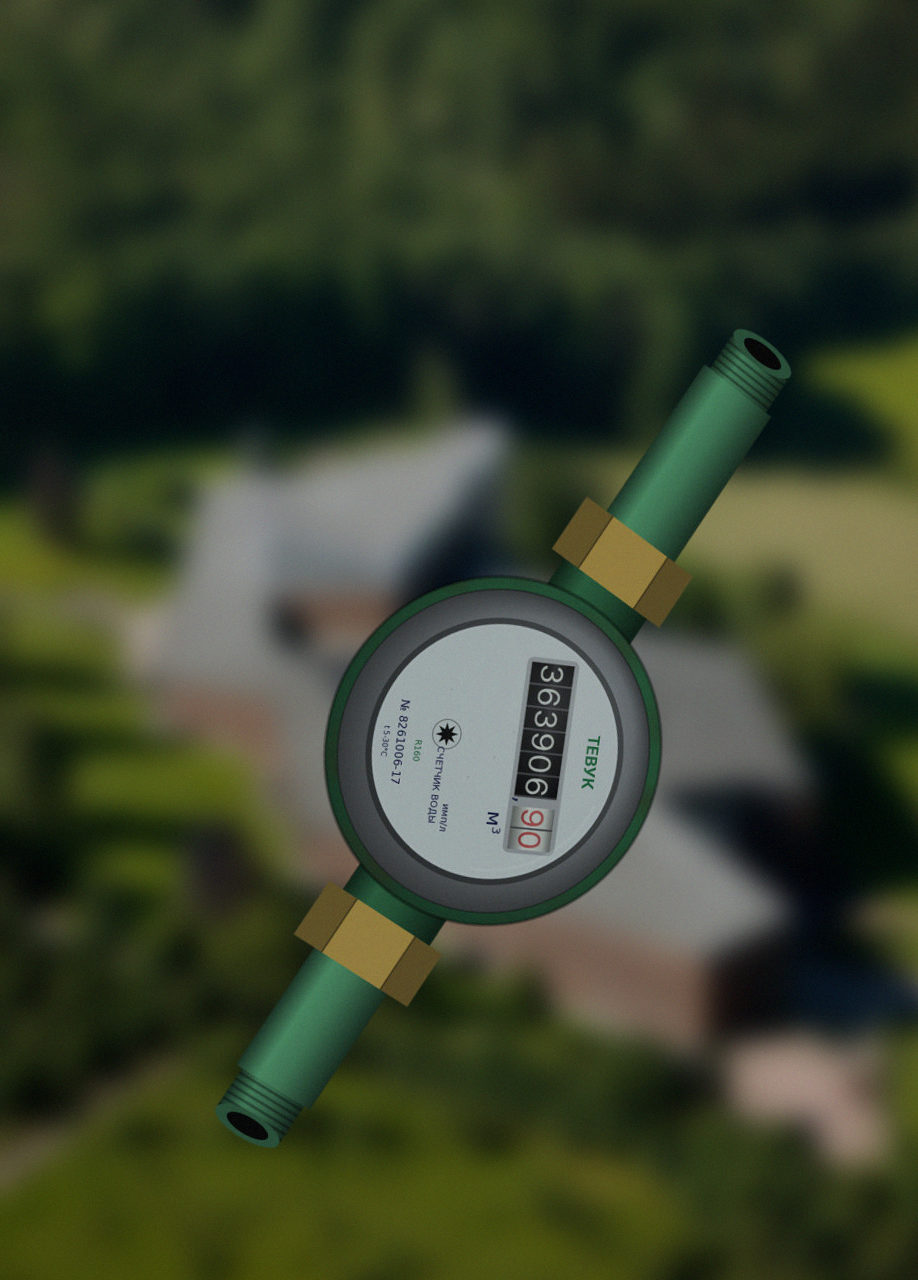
363906.90
